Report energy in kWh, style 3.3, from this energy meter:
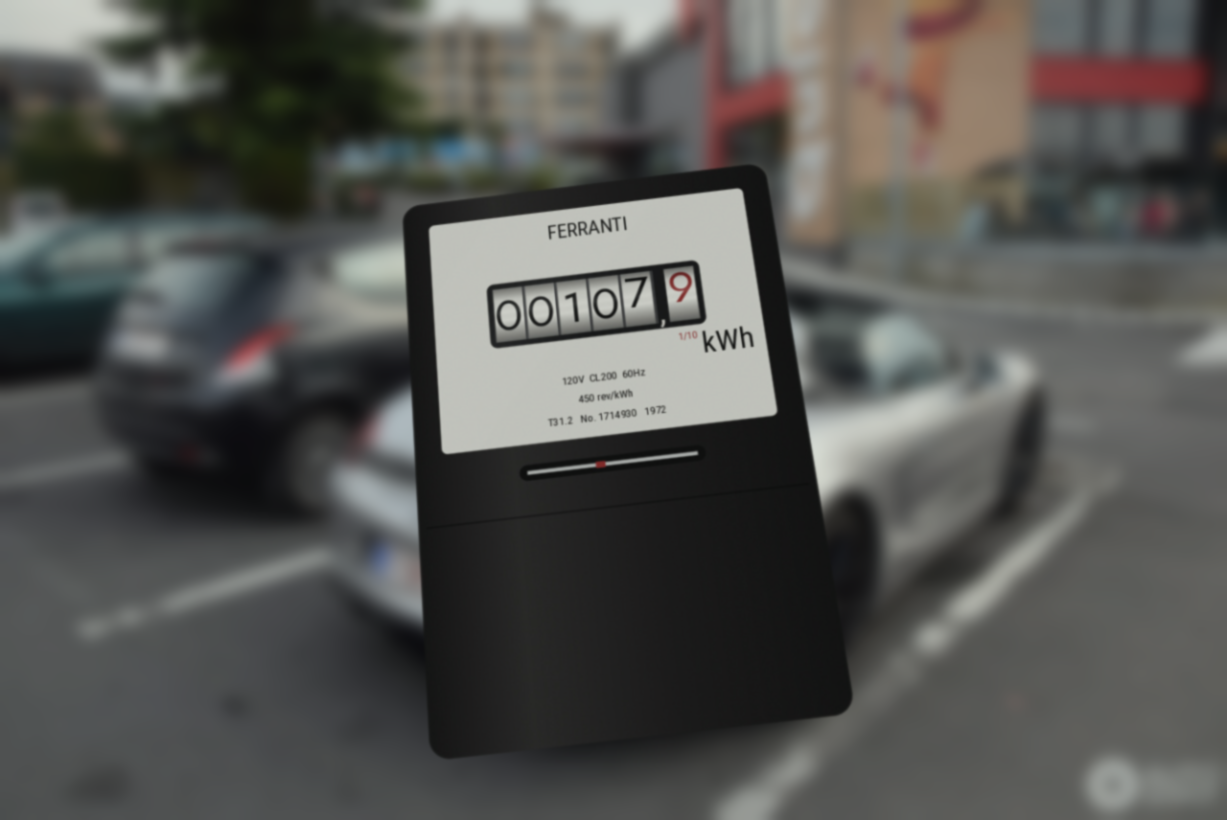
107.9
